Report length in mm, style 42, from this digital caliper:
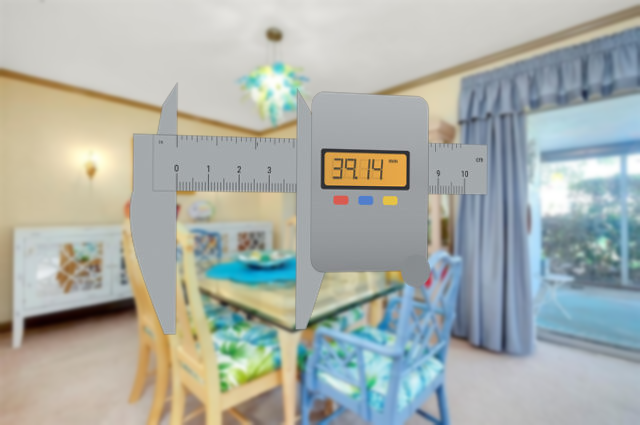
39.14
